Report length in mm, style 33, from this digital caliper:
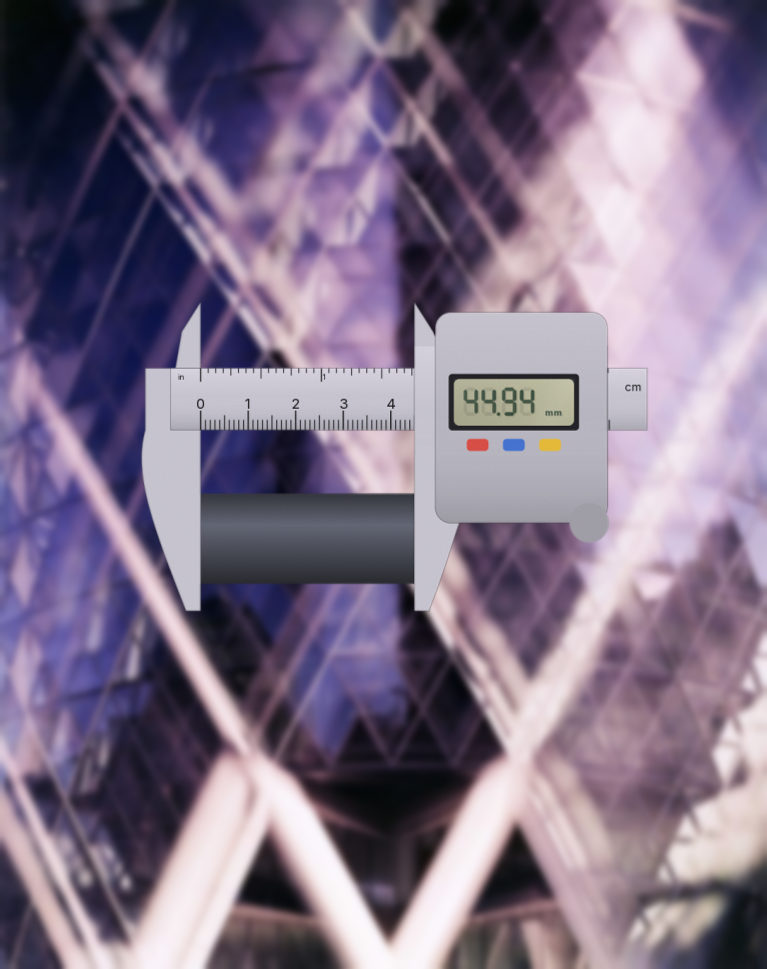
44.94
